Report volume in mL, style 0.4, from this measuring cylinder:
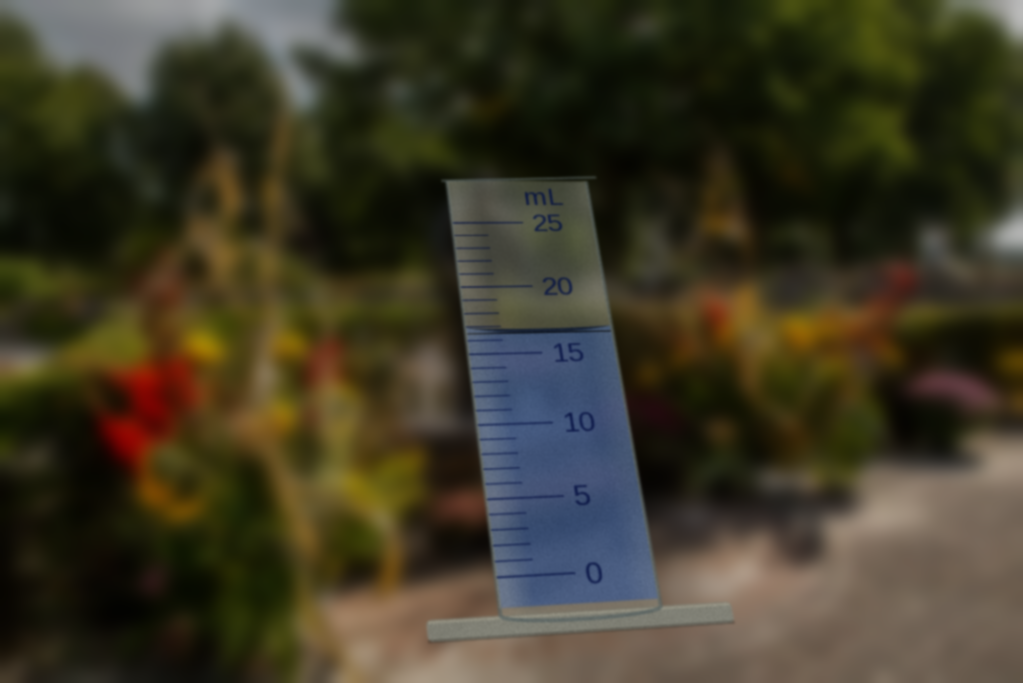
16.5
